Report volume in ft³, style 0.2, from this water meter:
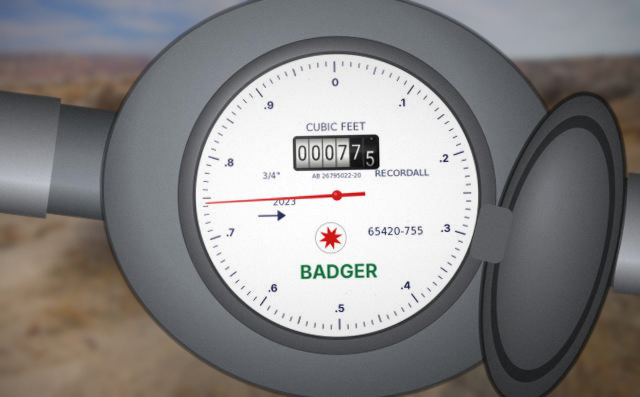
774.74
